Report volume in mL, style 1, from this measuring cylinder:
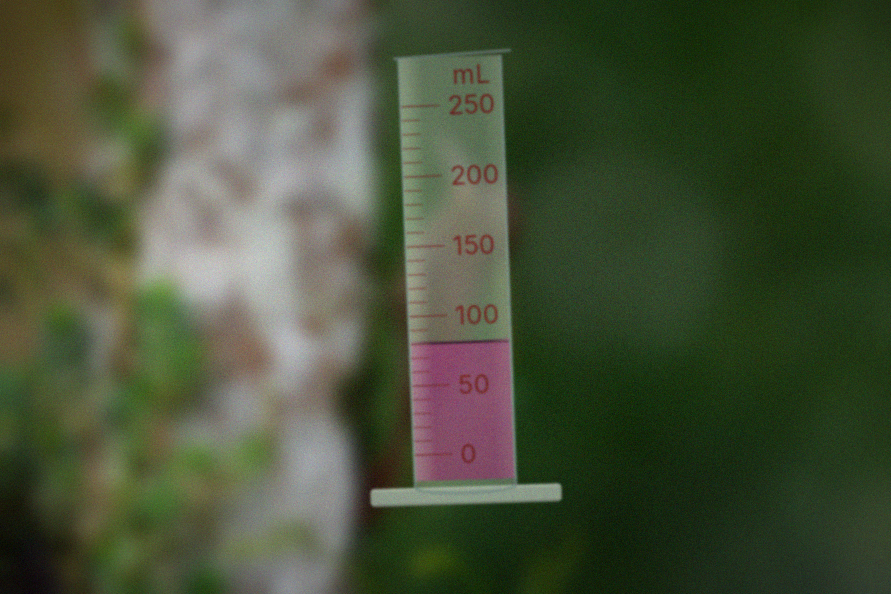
80
